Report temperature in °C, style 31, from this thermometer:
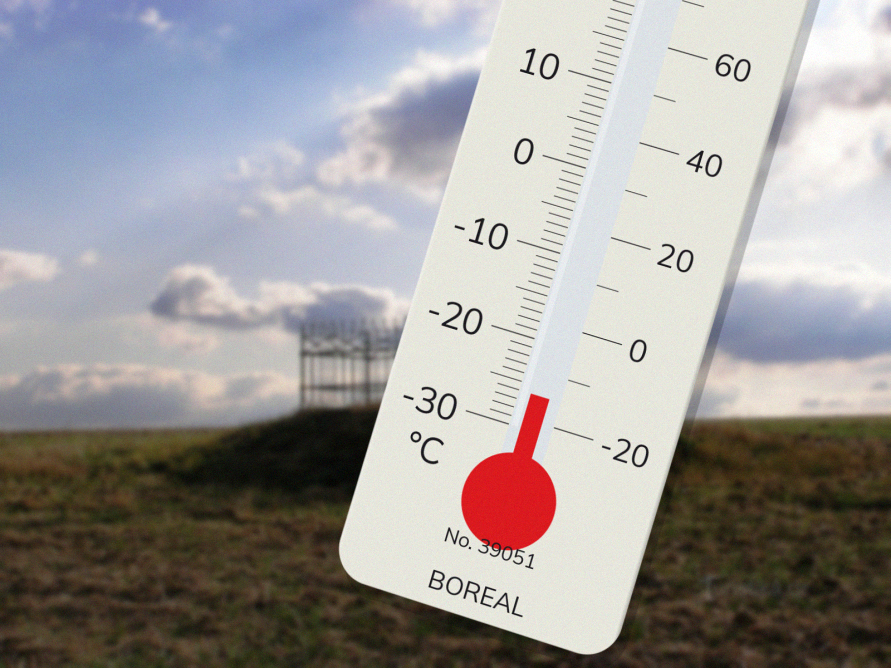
-26
